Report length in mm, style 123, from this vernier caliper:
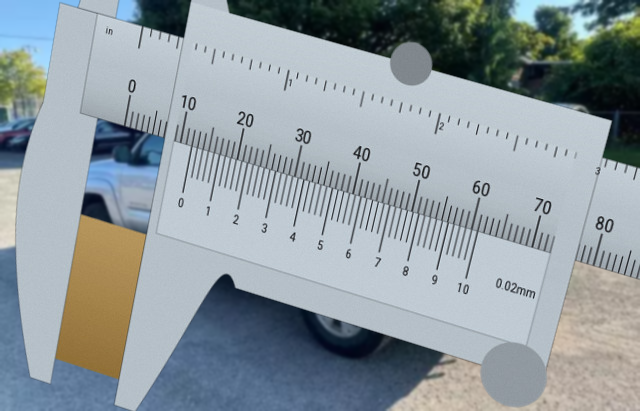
12.0
